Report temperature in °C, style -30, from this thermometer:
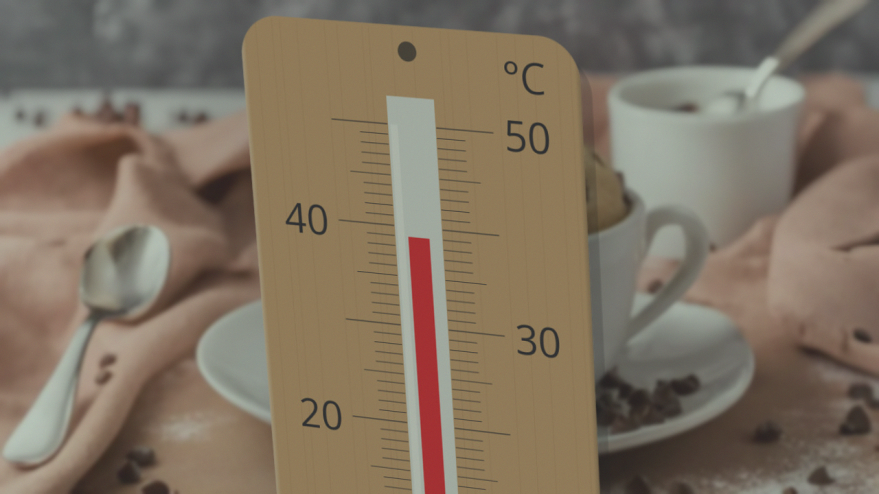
39
